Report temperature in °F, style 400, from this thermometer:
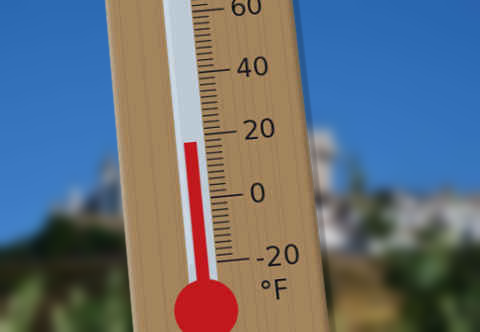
18
